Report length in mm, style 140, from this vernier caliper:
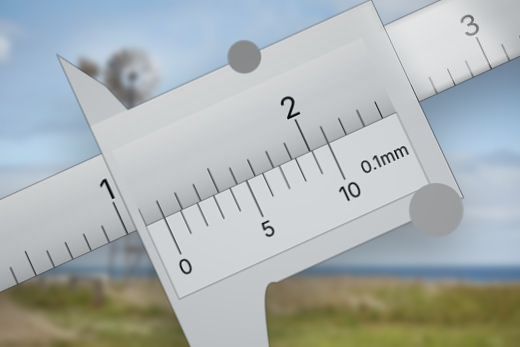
12.0
